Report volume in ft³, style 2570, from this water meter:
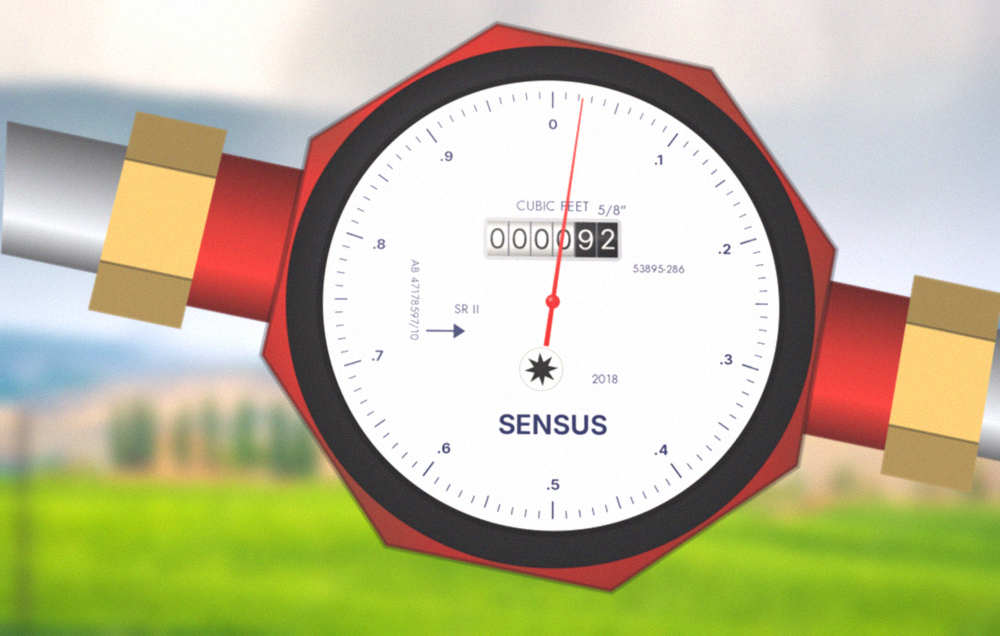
92.02
